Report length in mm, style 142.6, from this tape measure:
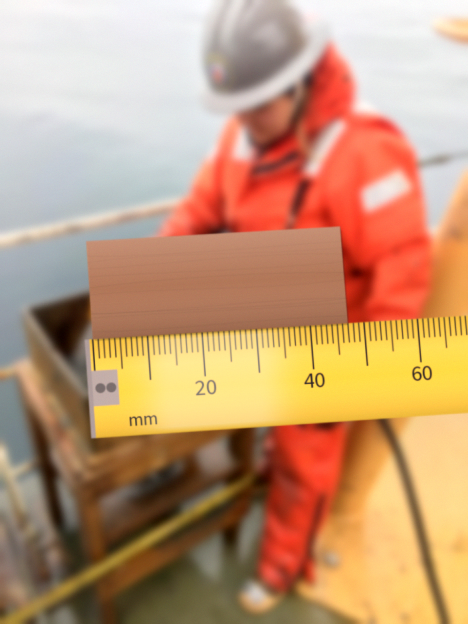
47
